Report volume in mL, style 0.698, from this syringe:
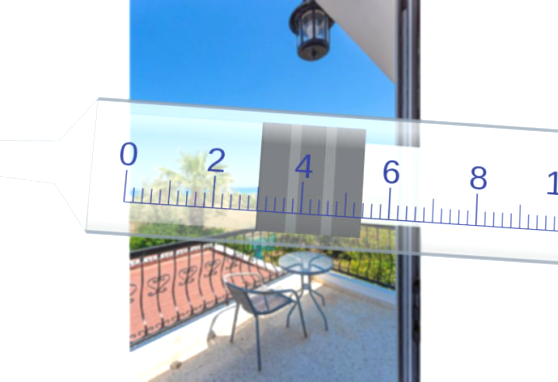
3
